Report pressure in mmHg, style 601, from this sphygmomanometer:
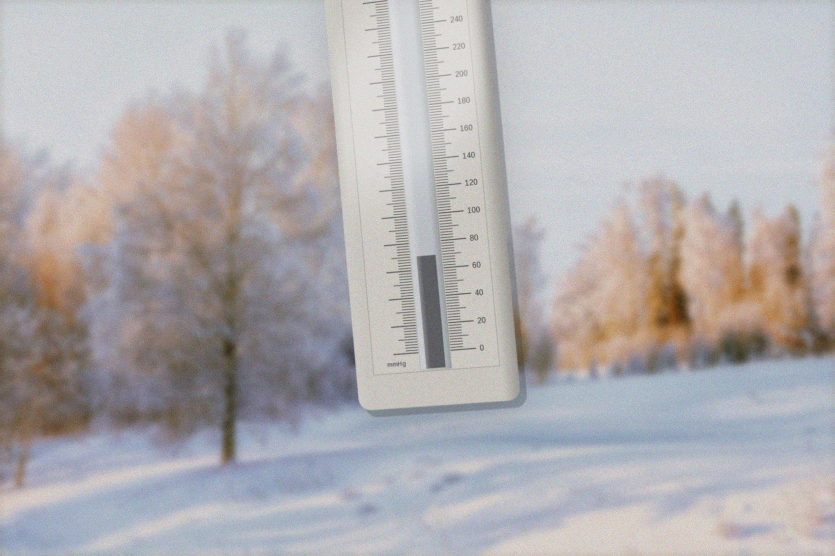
70
